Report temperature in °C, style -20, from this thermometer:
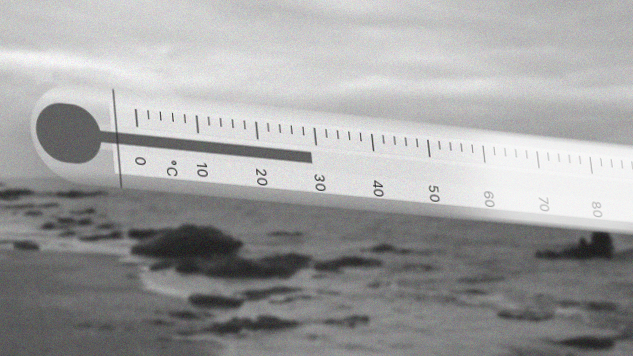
29
